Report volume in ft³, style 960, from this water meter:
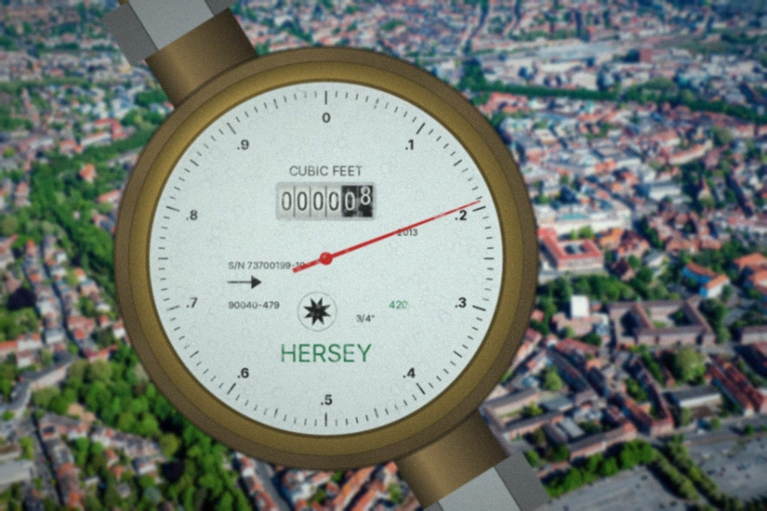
8.19
